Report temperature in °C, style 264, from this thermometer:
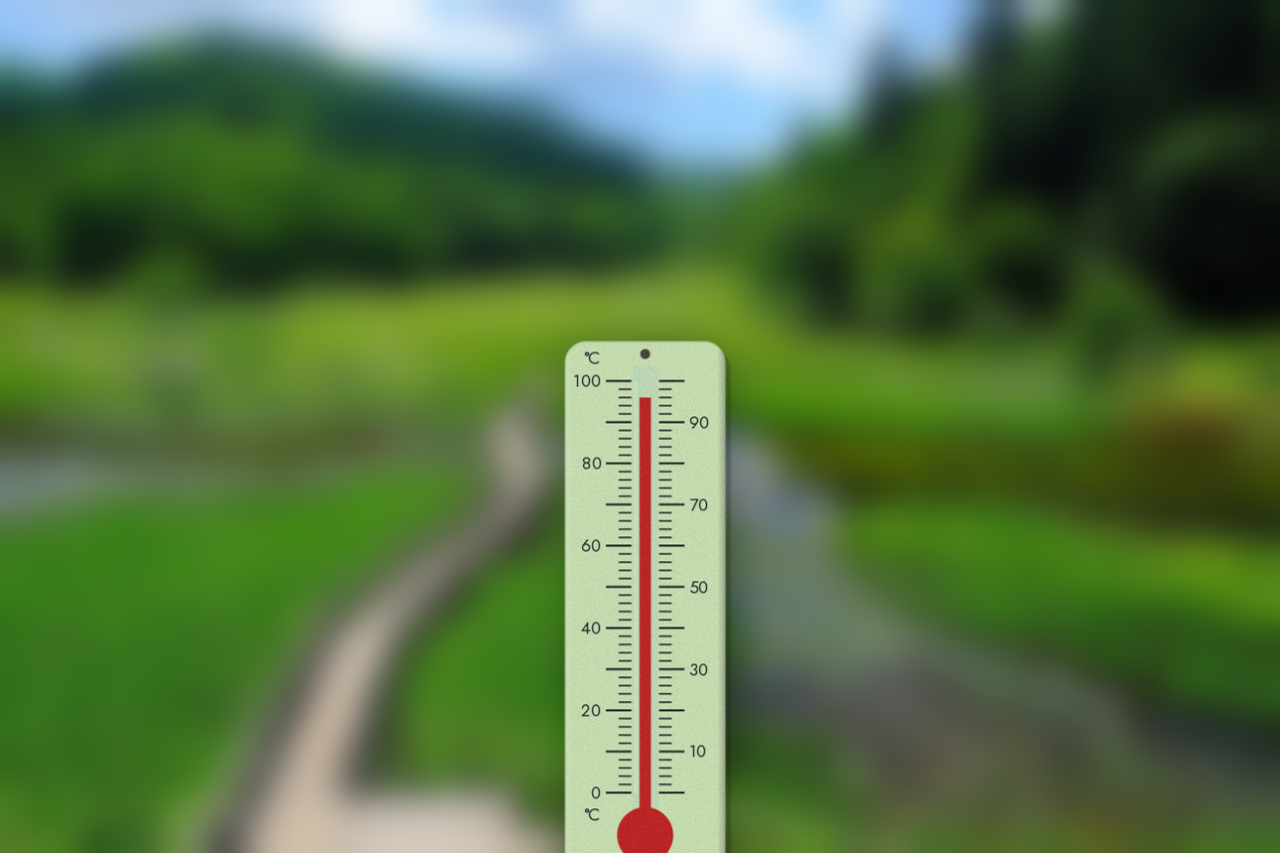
96
